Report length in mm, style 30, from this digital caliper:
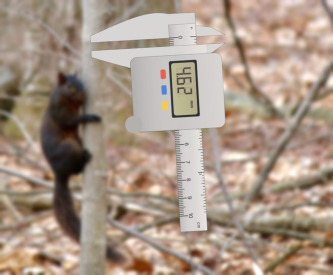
4.62
